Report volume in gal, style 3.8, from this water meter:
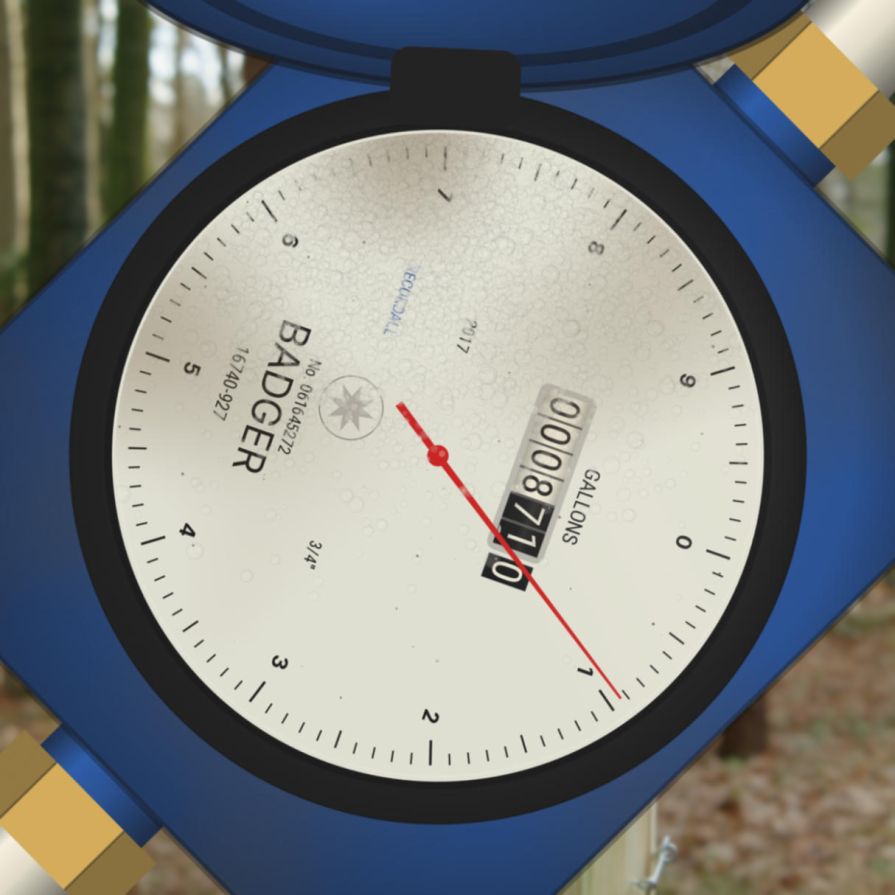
8710.9
